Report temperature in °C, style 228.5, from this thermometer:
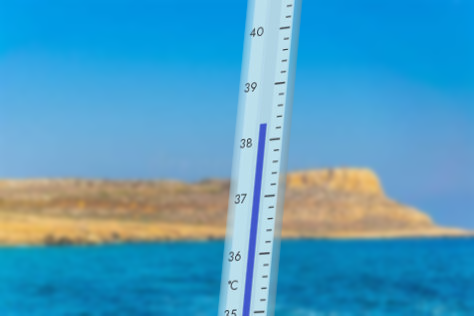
38.3
